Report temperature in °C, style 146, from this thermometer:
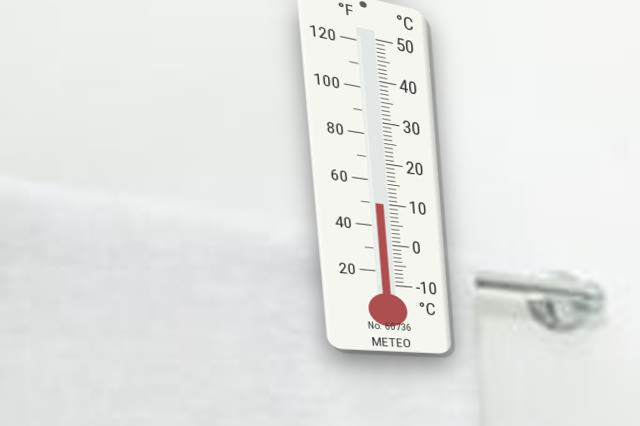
10
